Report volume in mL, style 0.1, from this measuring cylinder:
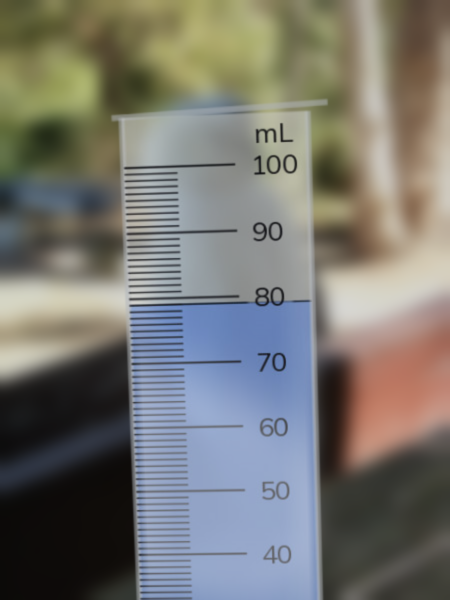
79
